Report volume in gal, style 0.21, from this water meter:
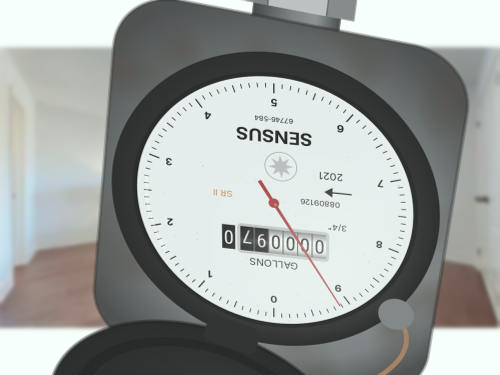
969.1
